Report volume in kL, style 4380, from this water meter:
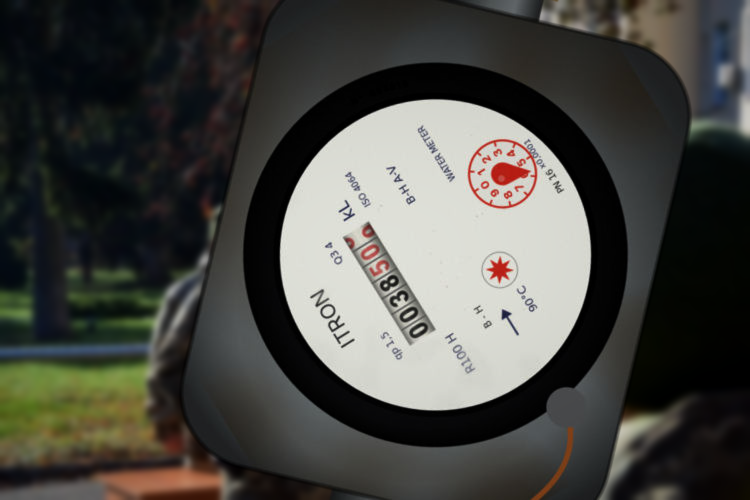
38.5085
